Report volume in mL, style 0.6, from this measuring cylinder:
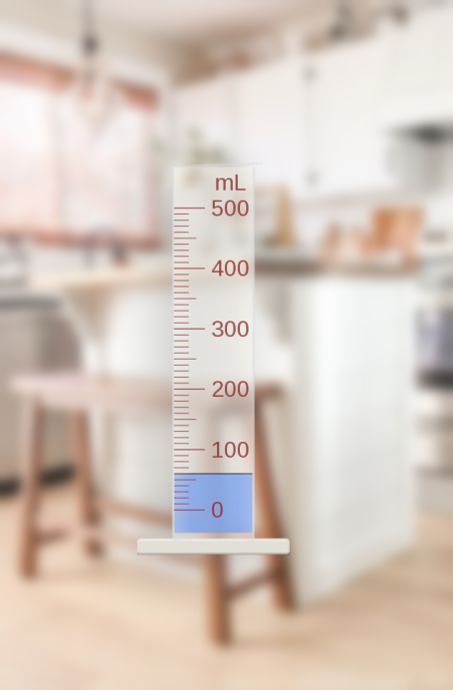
60
